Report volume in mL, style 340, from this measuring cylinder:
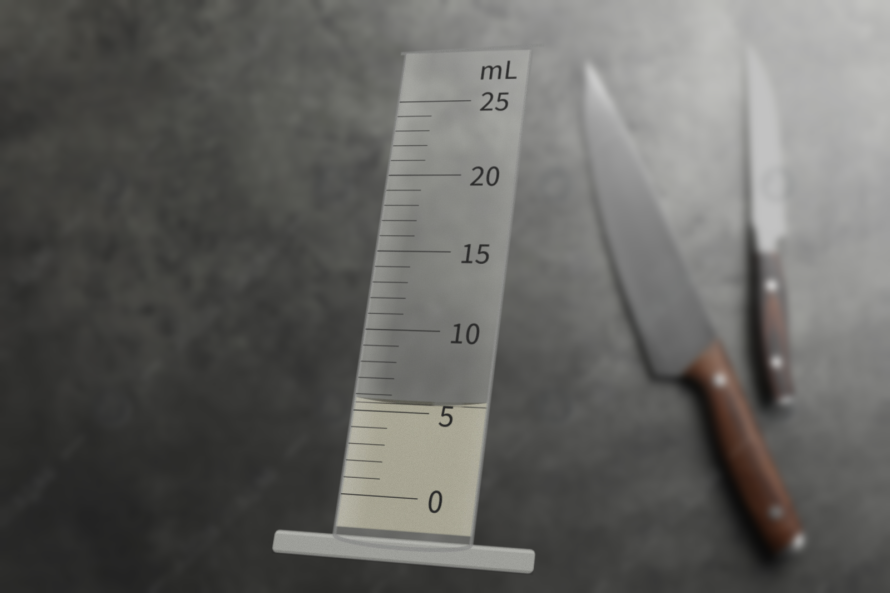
5.5
